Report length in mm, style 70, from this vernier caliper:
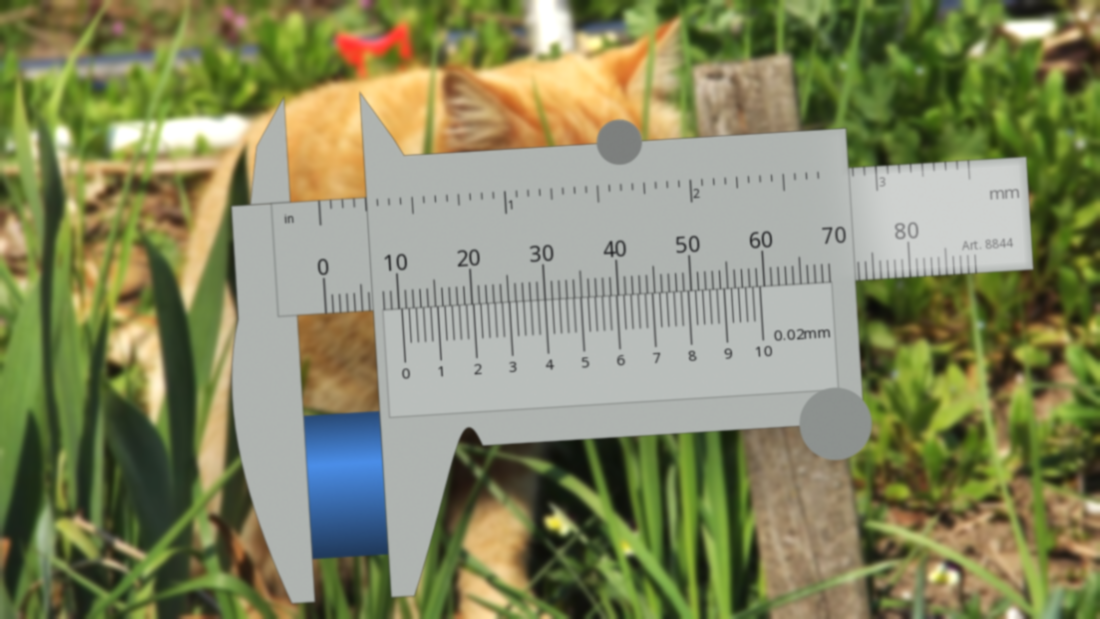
10.4
